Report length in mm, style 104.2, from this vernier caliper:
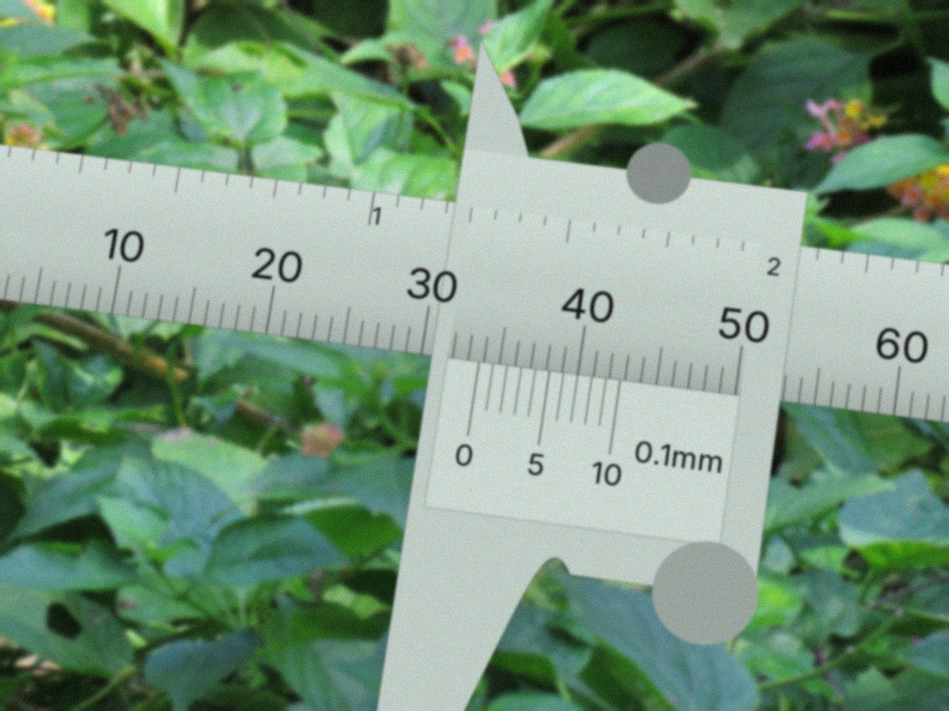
33.7
